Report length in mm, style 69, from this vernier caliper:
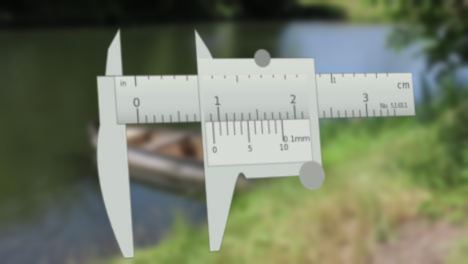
9.2
